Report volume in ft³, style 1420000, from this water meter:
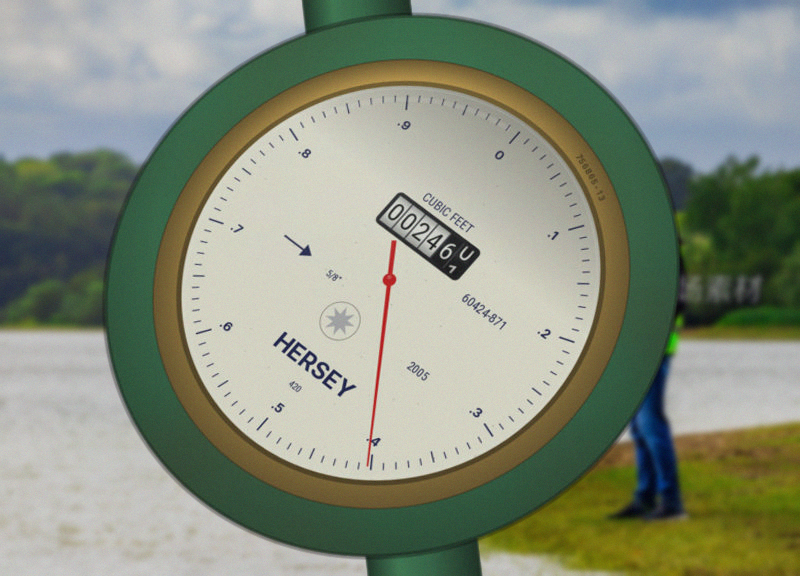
2460.40
